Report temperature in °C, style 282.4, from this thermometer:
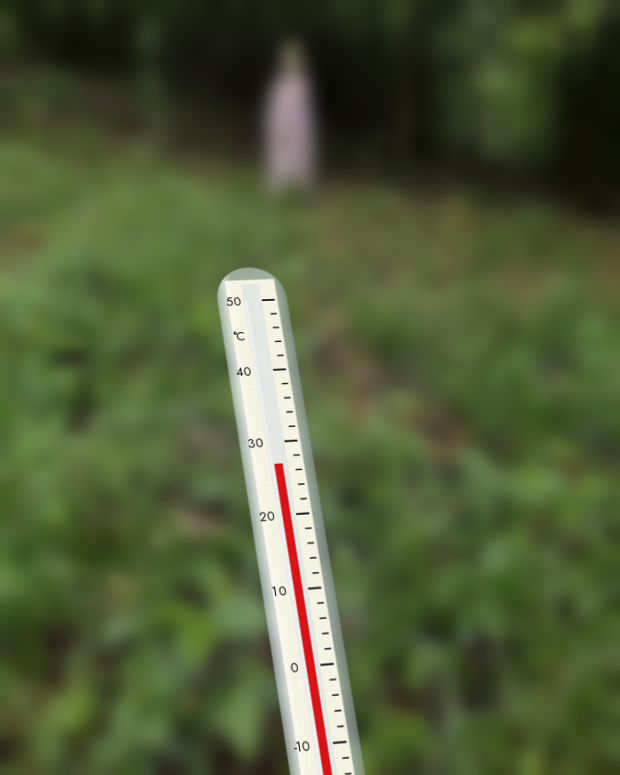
27
